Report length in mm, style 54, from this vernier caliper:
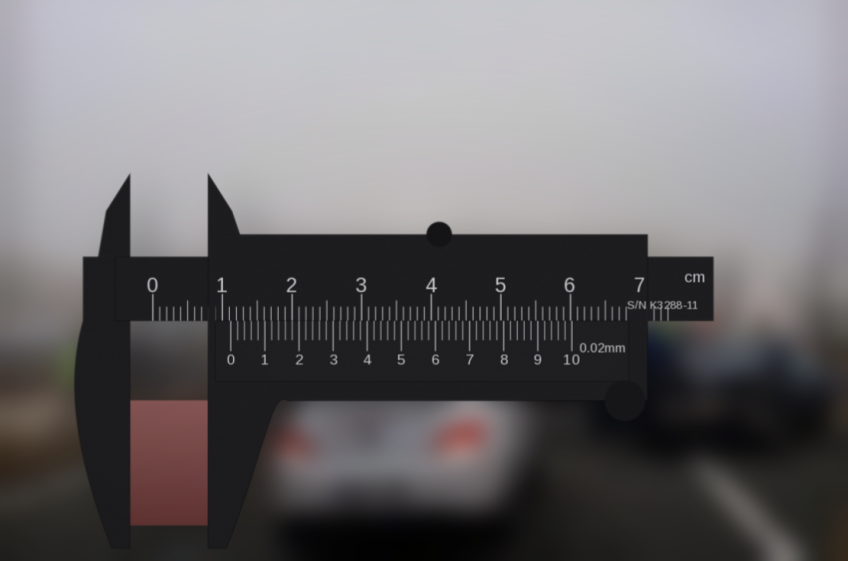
11.2
